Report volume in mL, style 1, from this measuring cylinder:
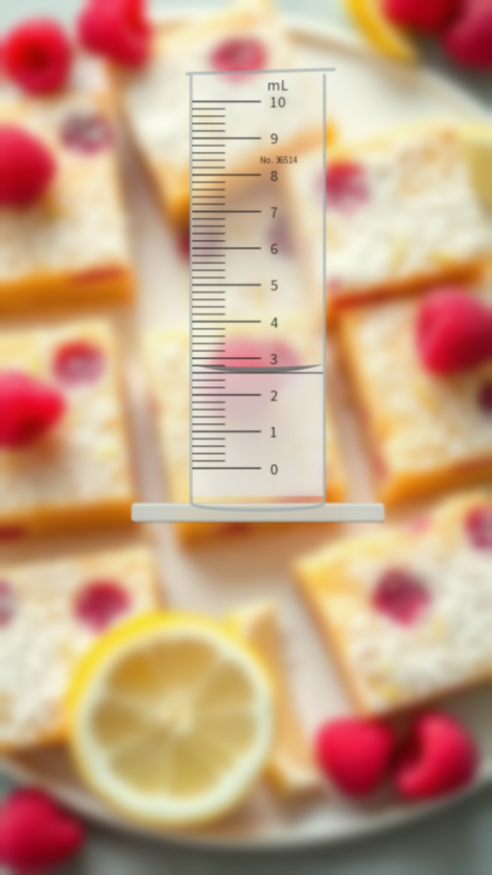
2.6
